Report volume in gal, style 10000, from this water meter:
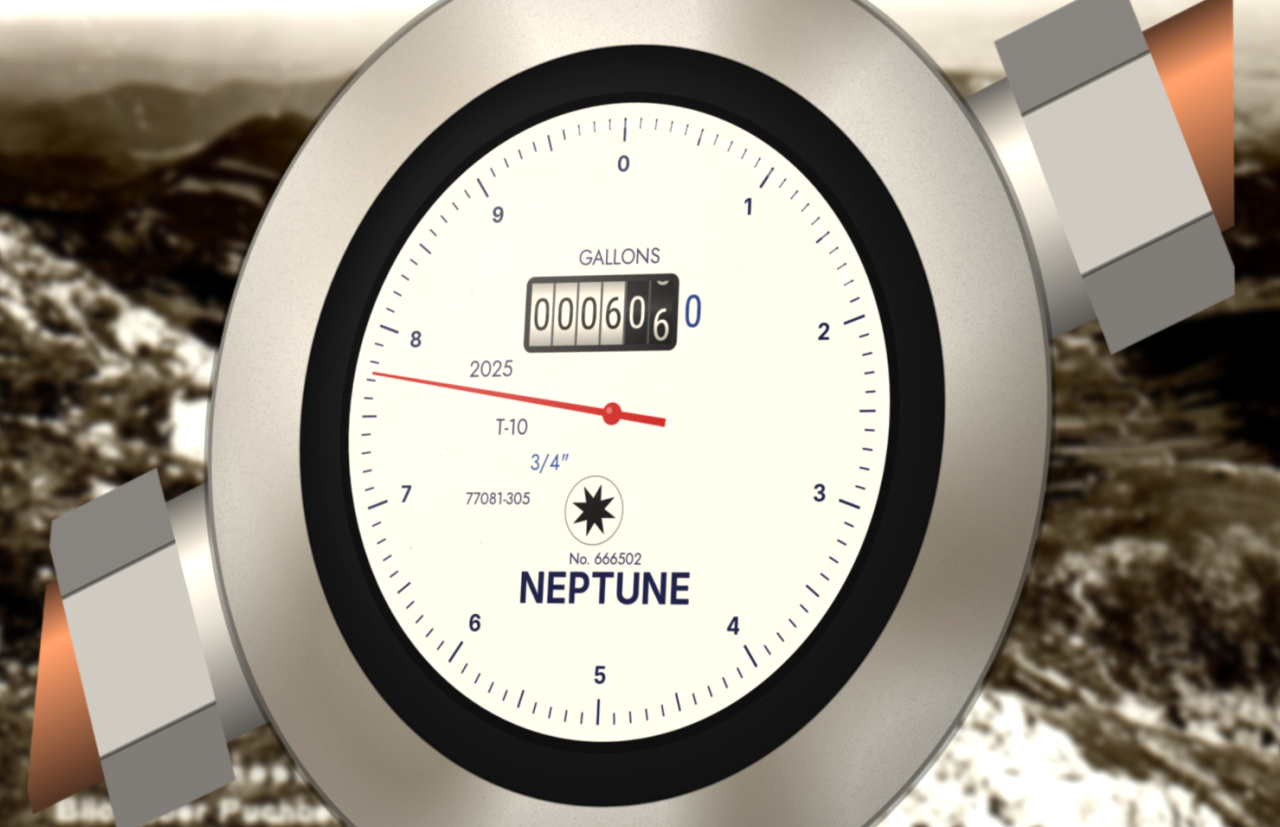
6057.7
